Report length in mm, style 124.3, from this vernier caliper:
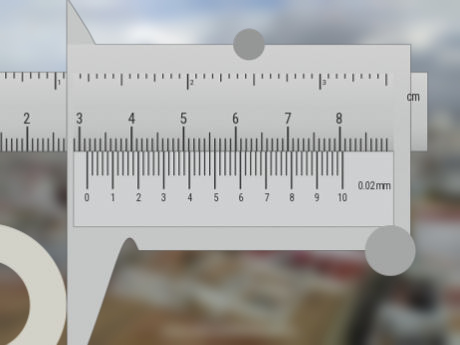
31.5
